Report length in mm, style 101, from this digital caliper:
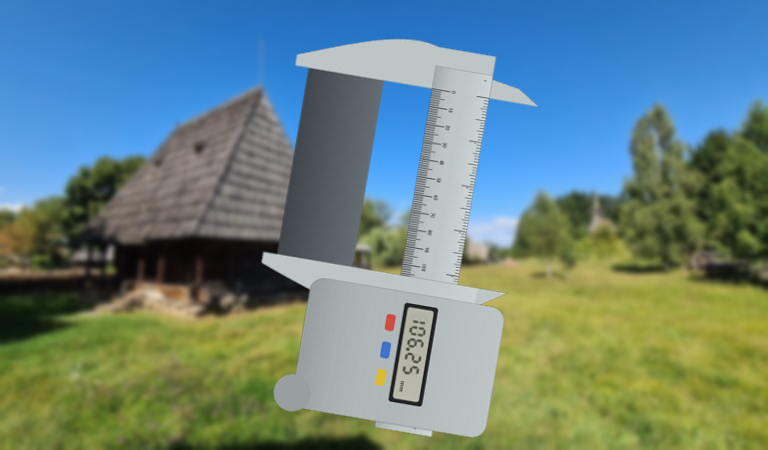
106.25
